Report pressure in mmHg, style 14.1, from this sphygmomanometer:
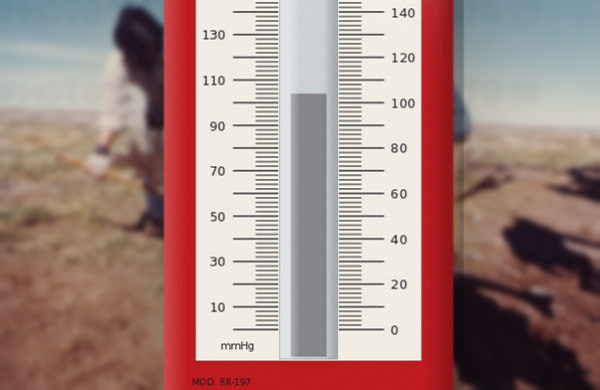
104
